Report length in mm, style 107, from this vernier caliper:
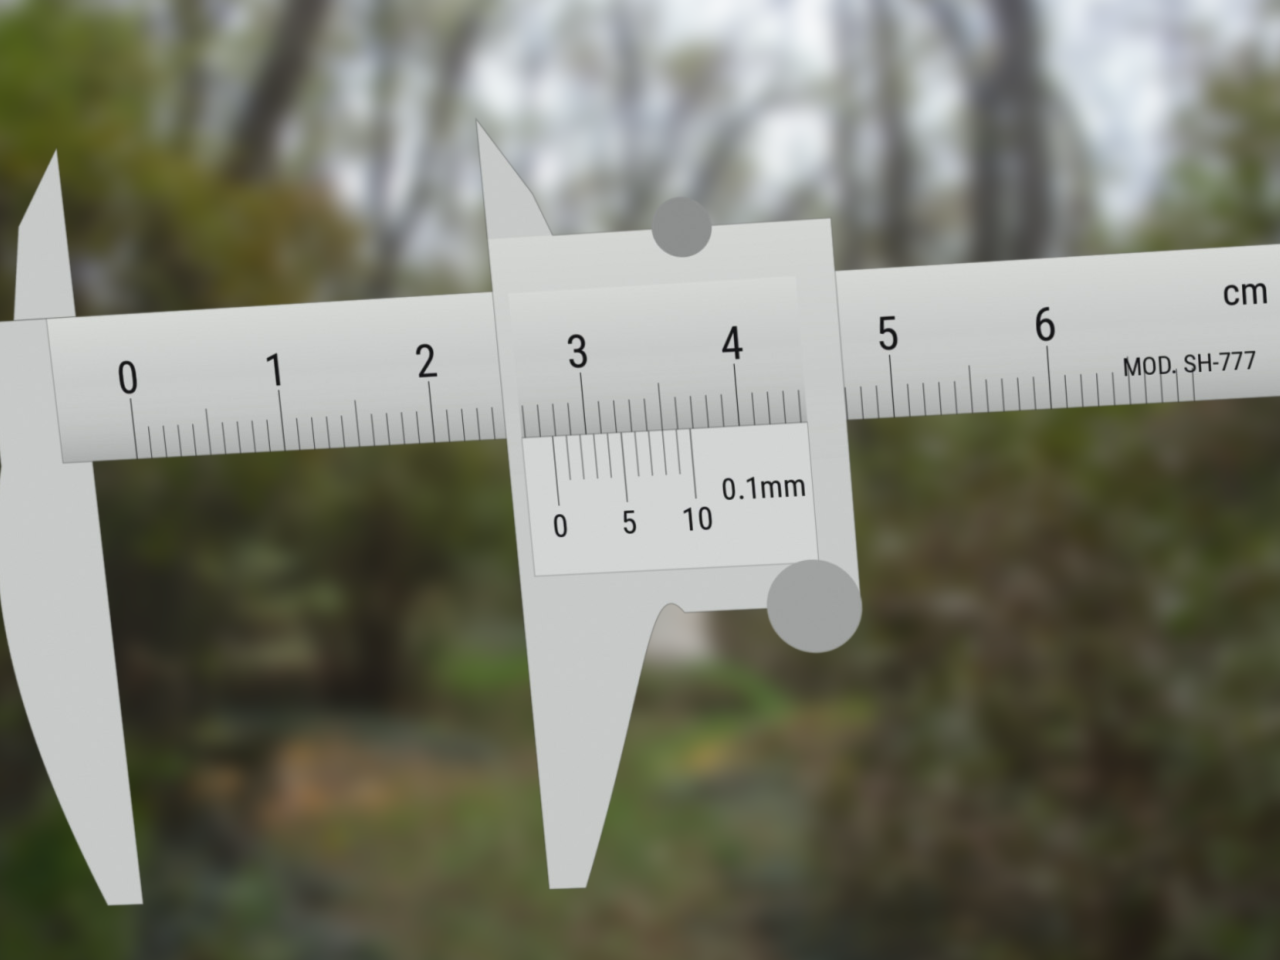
27.8
